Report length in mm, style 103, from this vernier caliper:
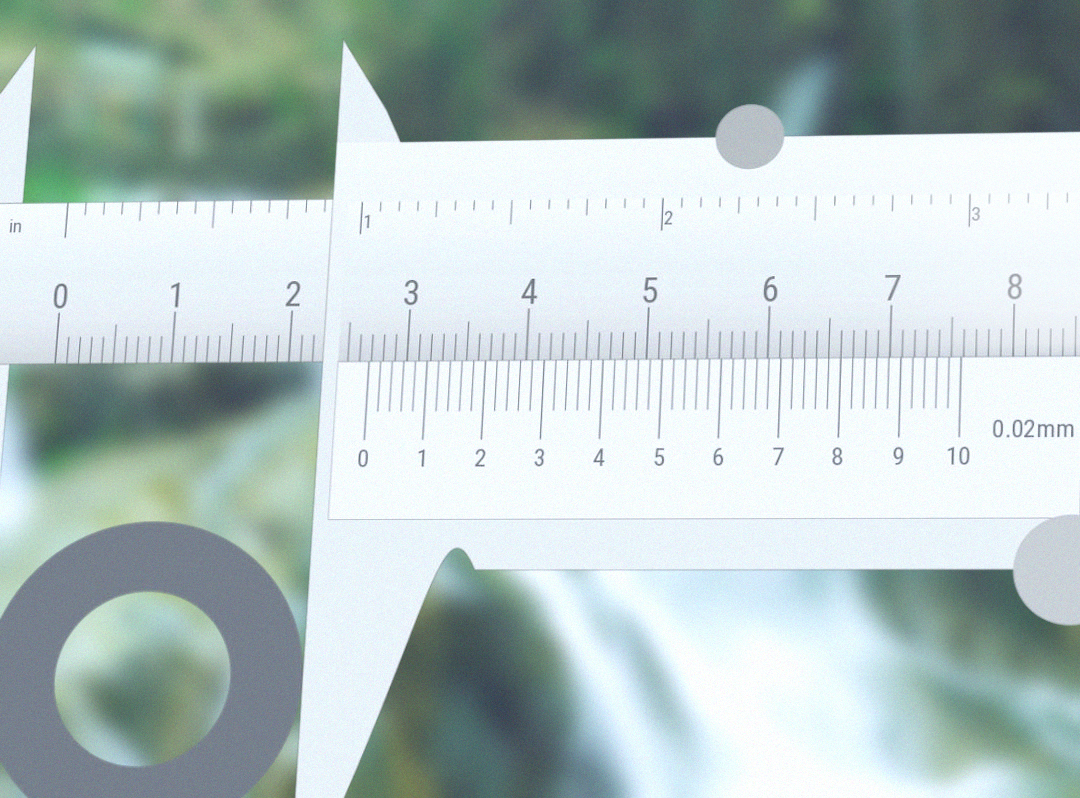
26.8
